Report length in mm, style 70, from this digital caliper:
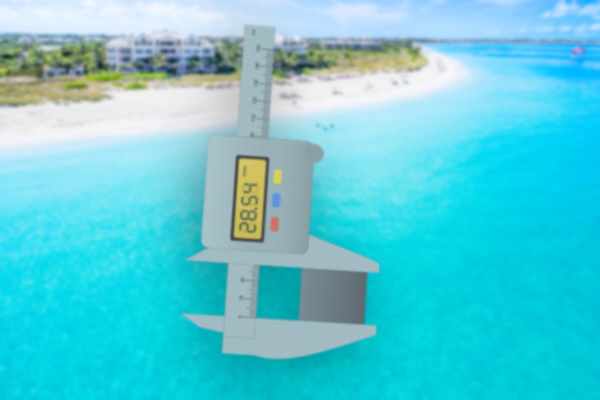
28.54
